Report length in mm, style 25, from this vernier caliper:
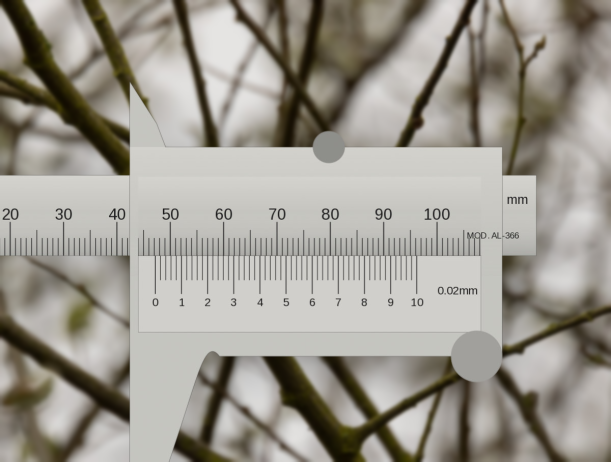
47.2
